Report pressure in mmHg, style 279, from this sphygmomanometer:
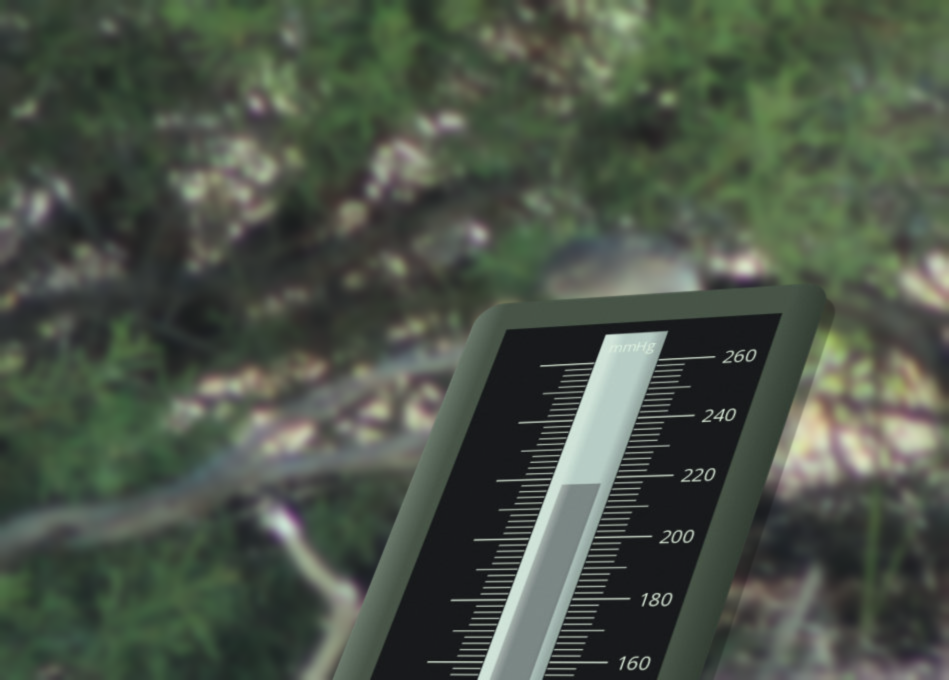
218
